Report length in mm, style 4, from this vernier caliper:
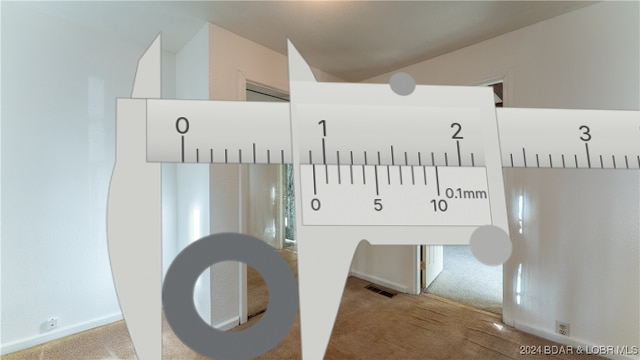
9.2
